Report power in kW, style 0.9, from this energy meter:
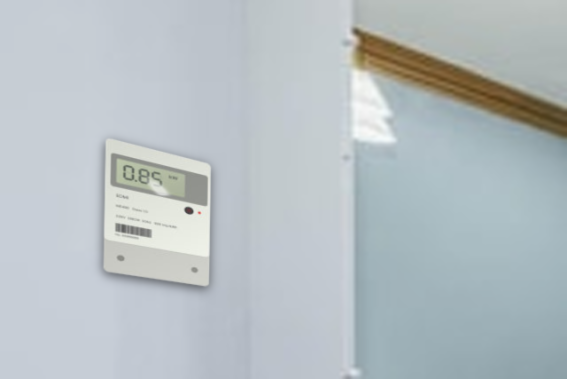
0.85
